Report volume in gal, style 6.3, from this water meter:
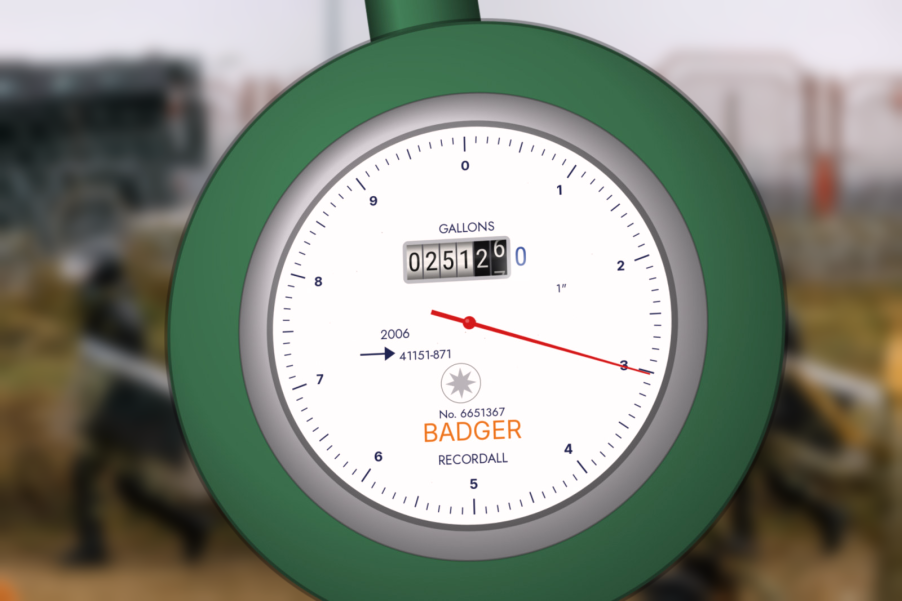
251263.0
